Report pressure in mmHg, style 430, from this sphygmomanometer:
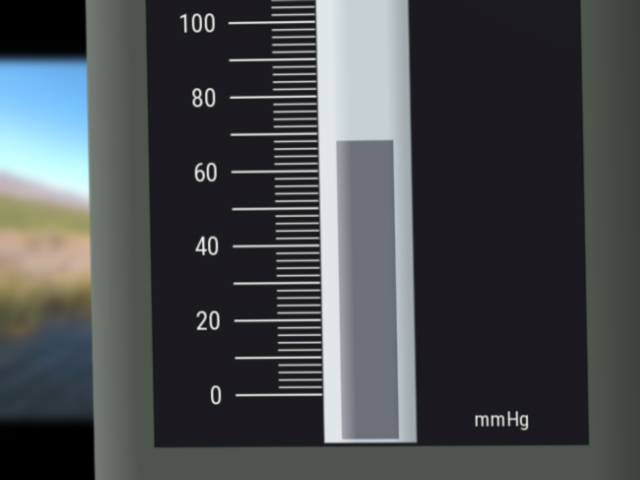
68
